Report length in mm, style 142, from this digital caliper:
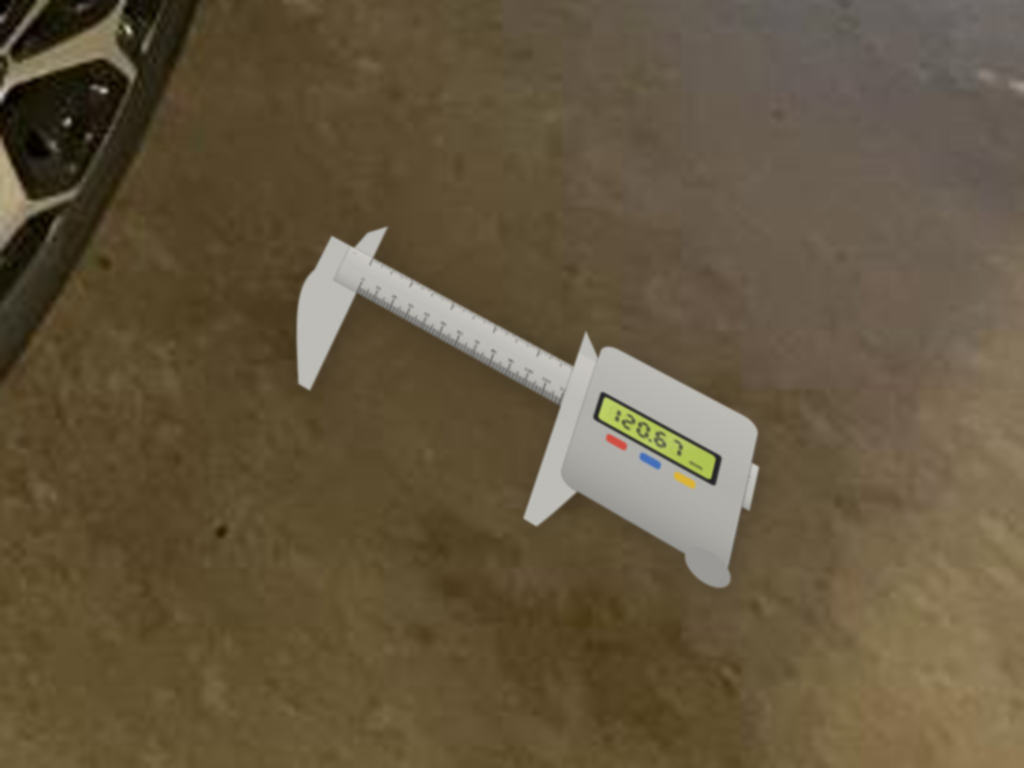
120.67
